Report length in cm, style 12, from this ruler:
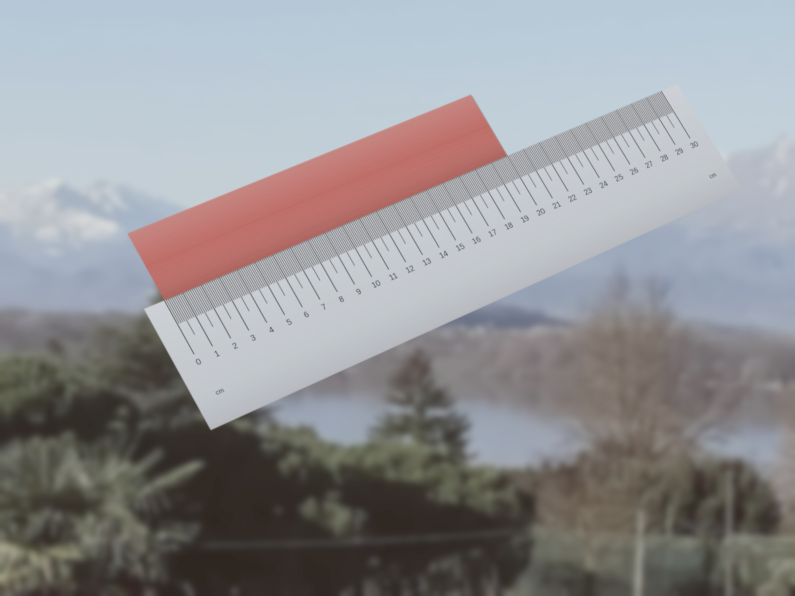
20
